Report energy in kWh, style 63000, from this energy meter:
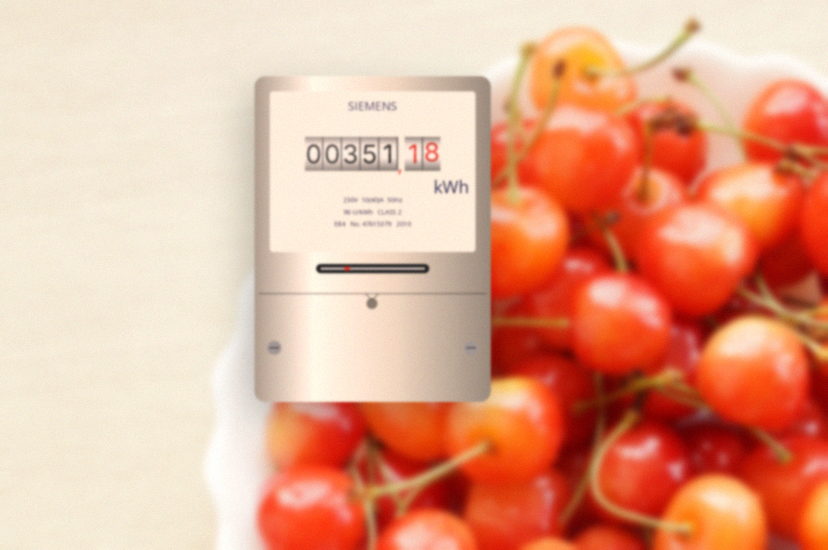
351.18
